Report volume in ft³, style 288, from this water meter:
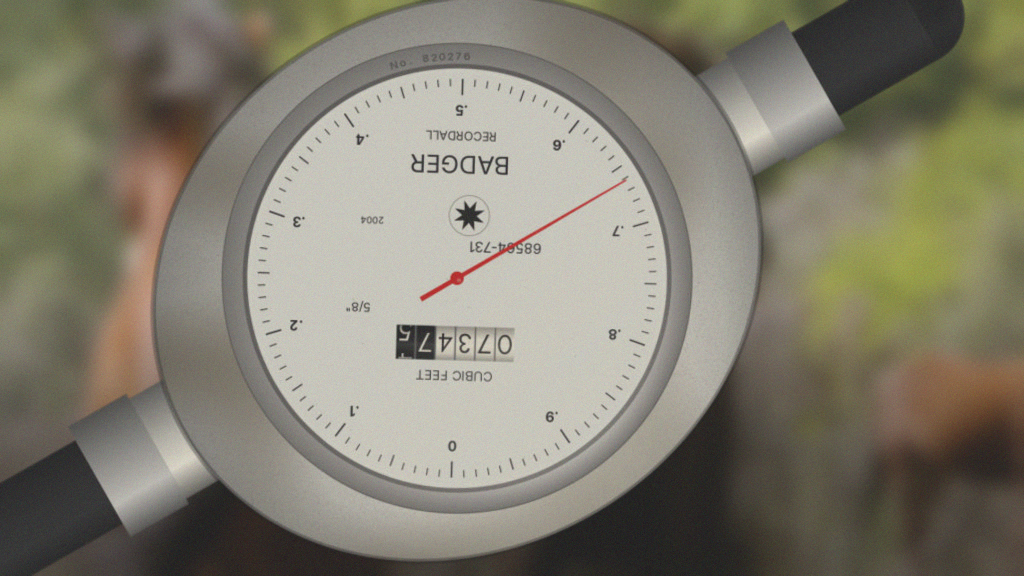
73474.66
